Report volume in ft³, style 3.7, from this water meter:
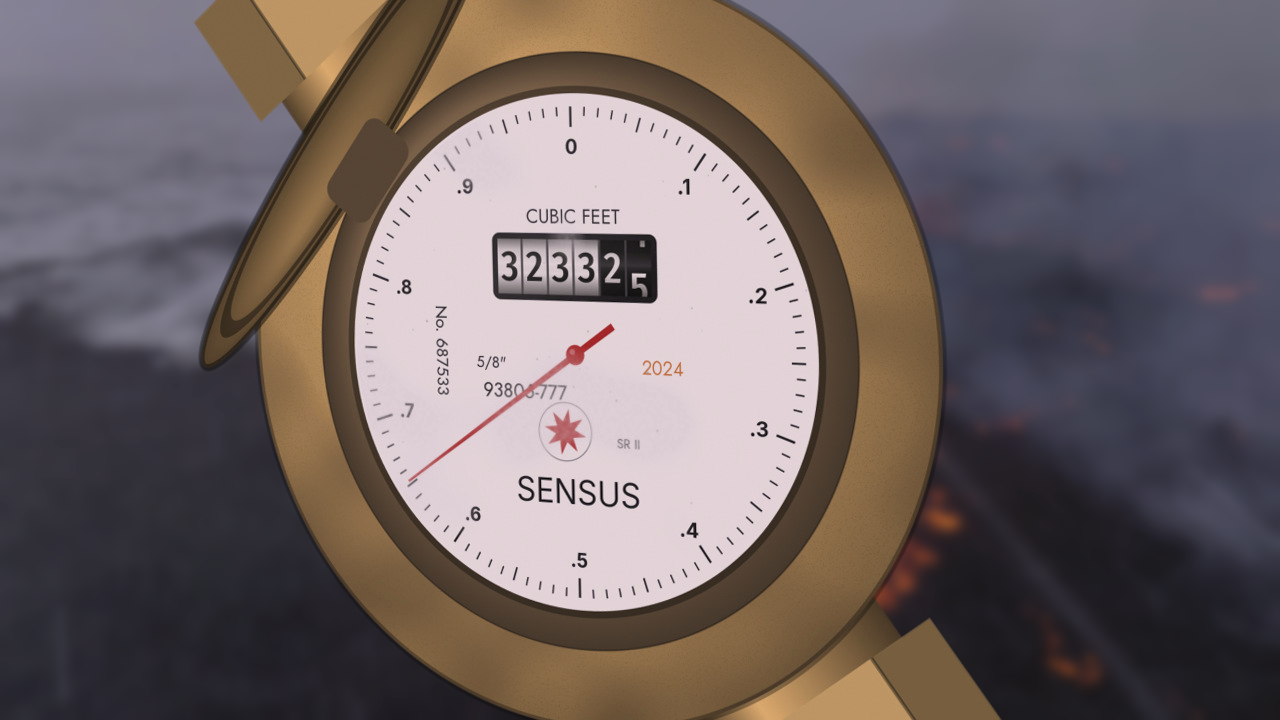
323324.65
